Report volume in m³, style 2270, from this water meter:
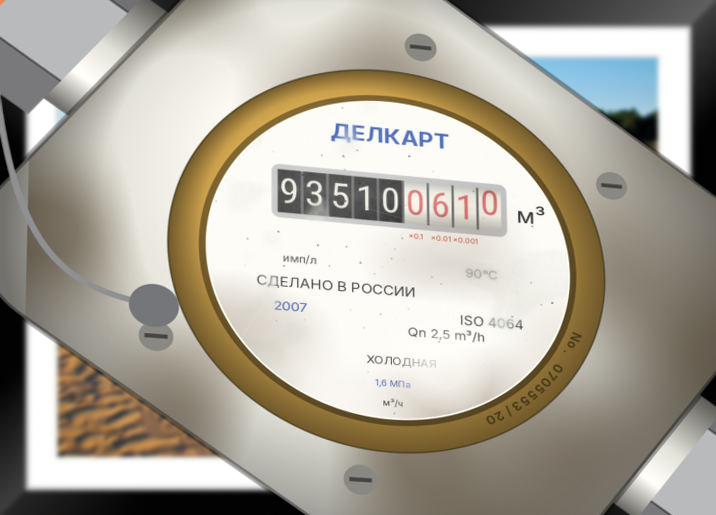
93510.0610
